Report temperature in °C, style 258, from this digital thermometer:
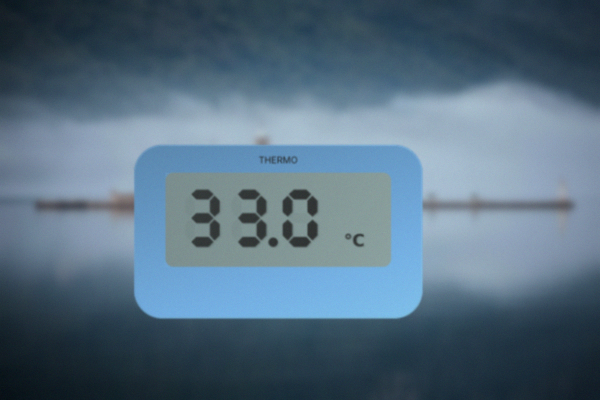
33.0
